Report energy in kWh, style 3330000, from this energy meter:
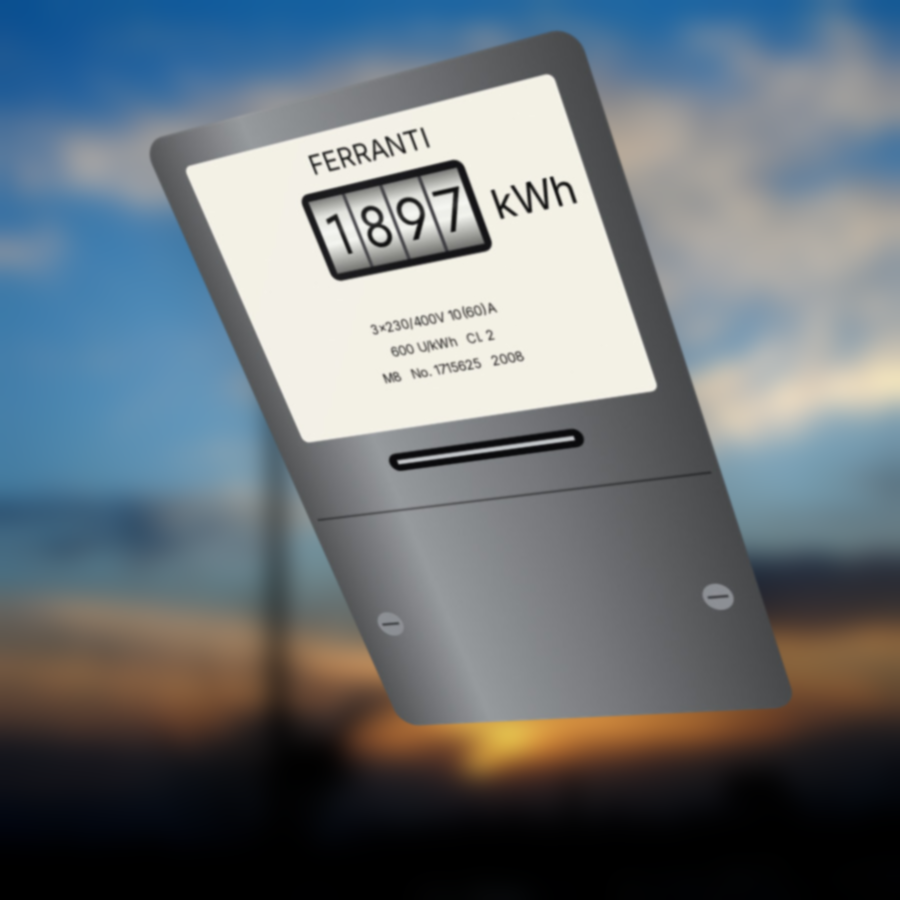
1897
